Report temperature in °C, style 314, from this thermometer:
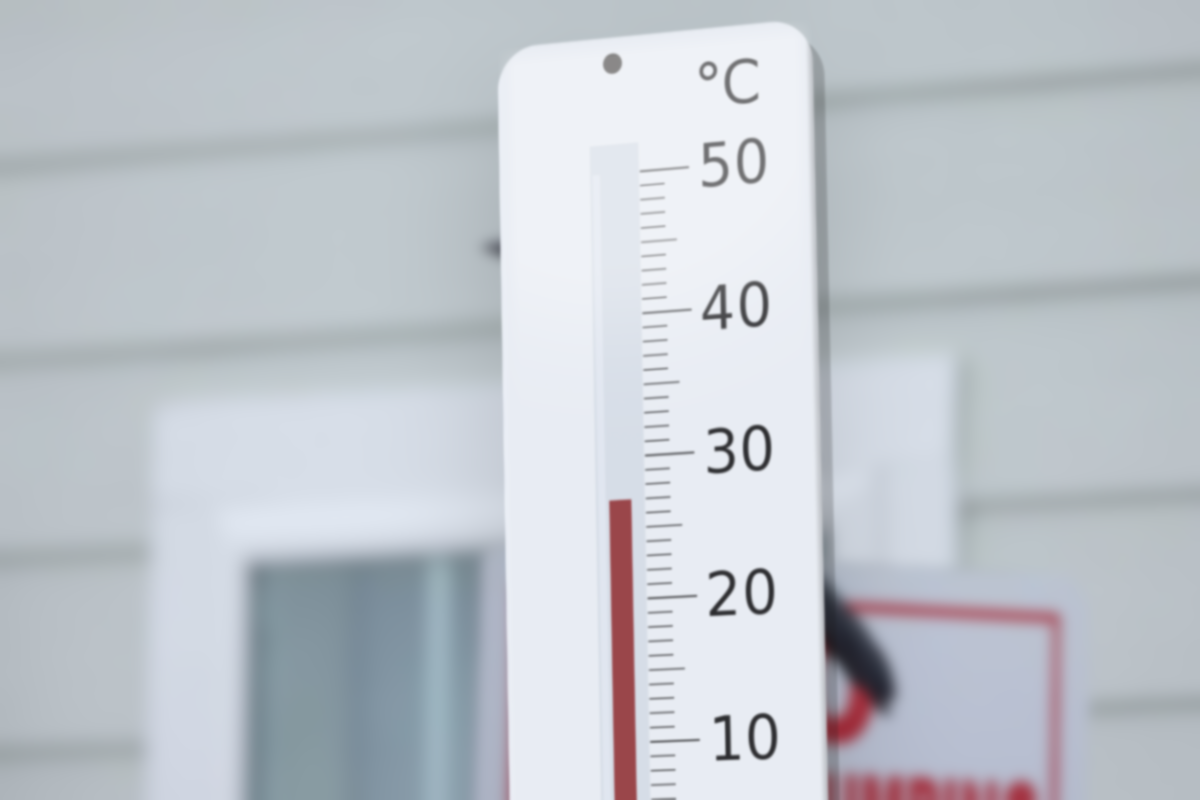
27
